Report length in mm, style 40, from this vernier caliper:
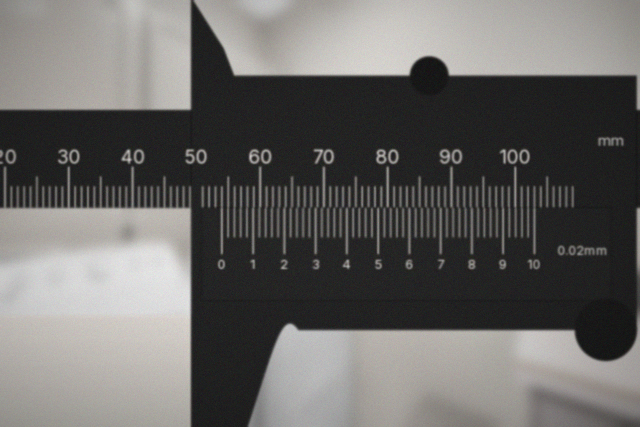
54.0
